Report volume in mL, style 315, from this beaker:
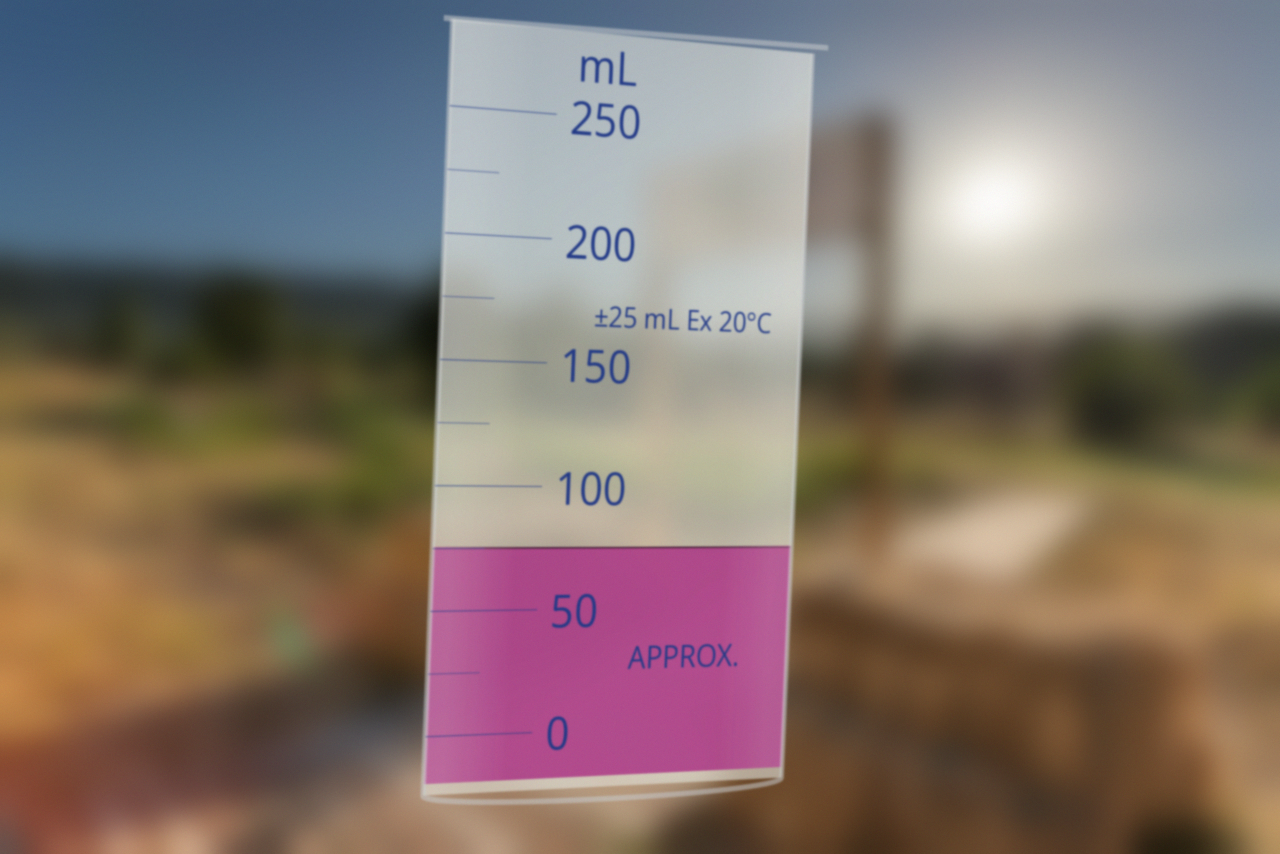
75
